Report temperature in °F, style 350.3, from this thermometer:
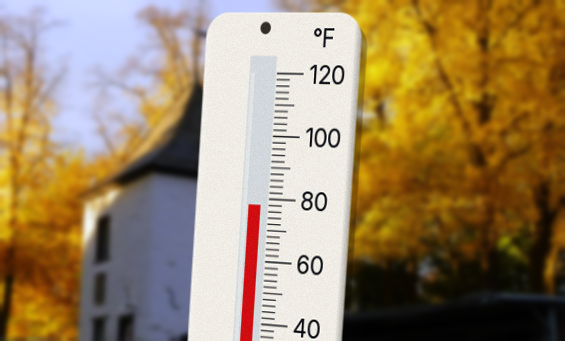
78
